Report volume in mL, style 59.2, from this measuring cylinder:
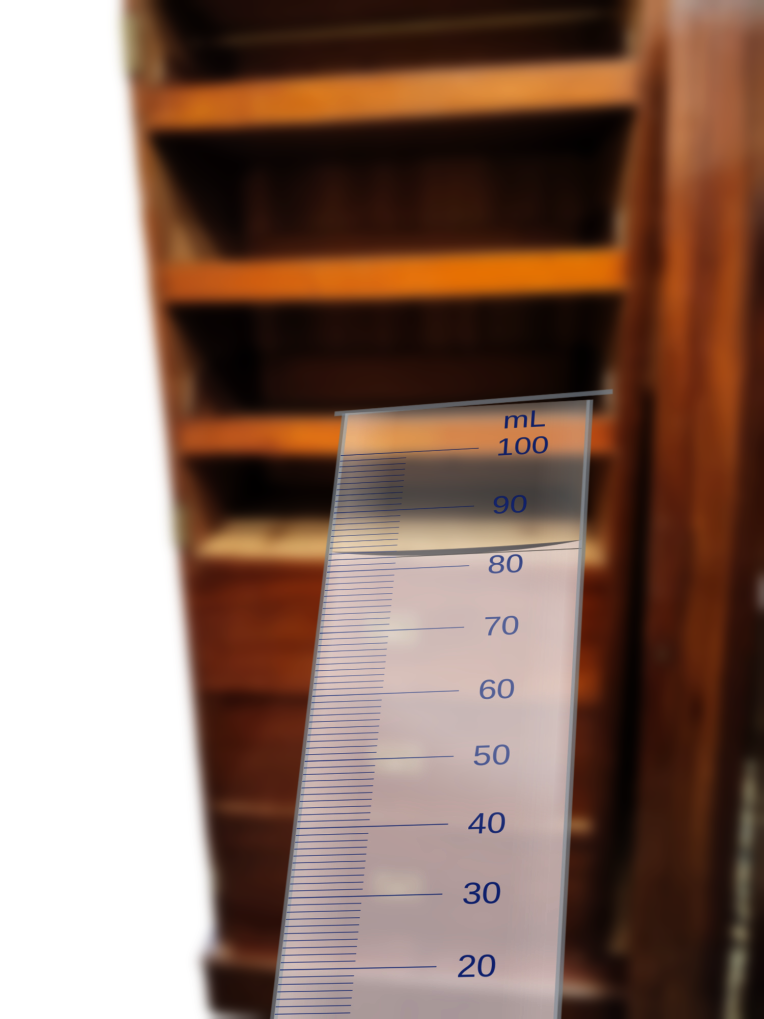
82
